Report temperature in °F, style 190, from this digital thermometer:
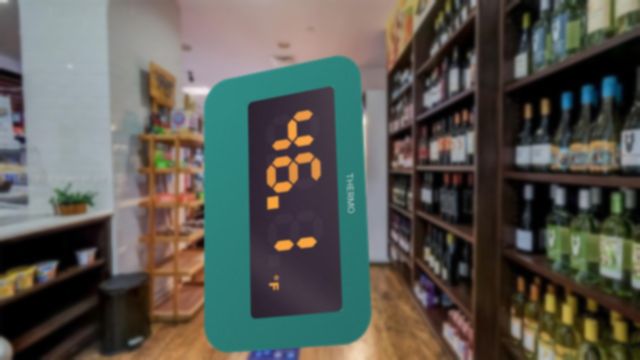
46.1
